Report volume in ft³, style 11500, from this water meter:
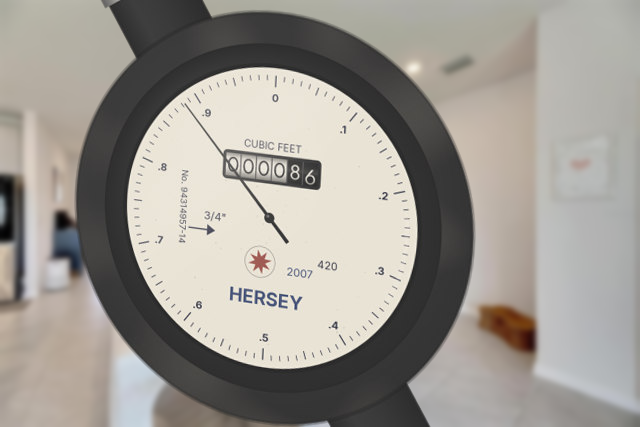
85.88
